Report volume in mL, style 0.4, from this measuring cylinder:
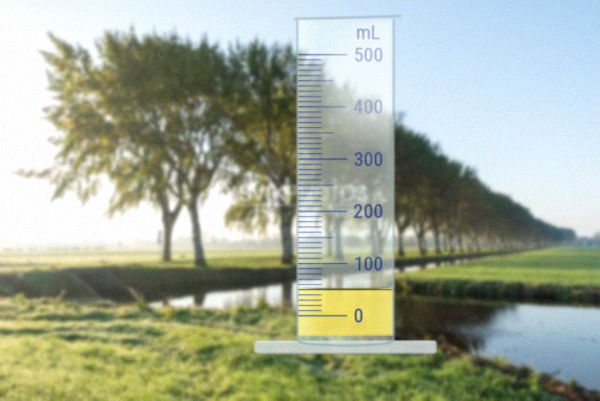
50
